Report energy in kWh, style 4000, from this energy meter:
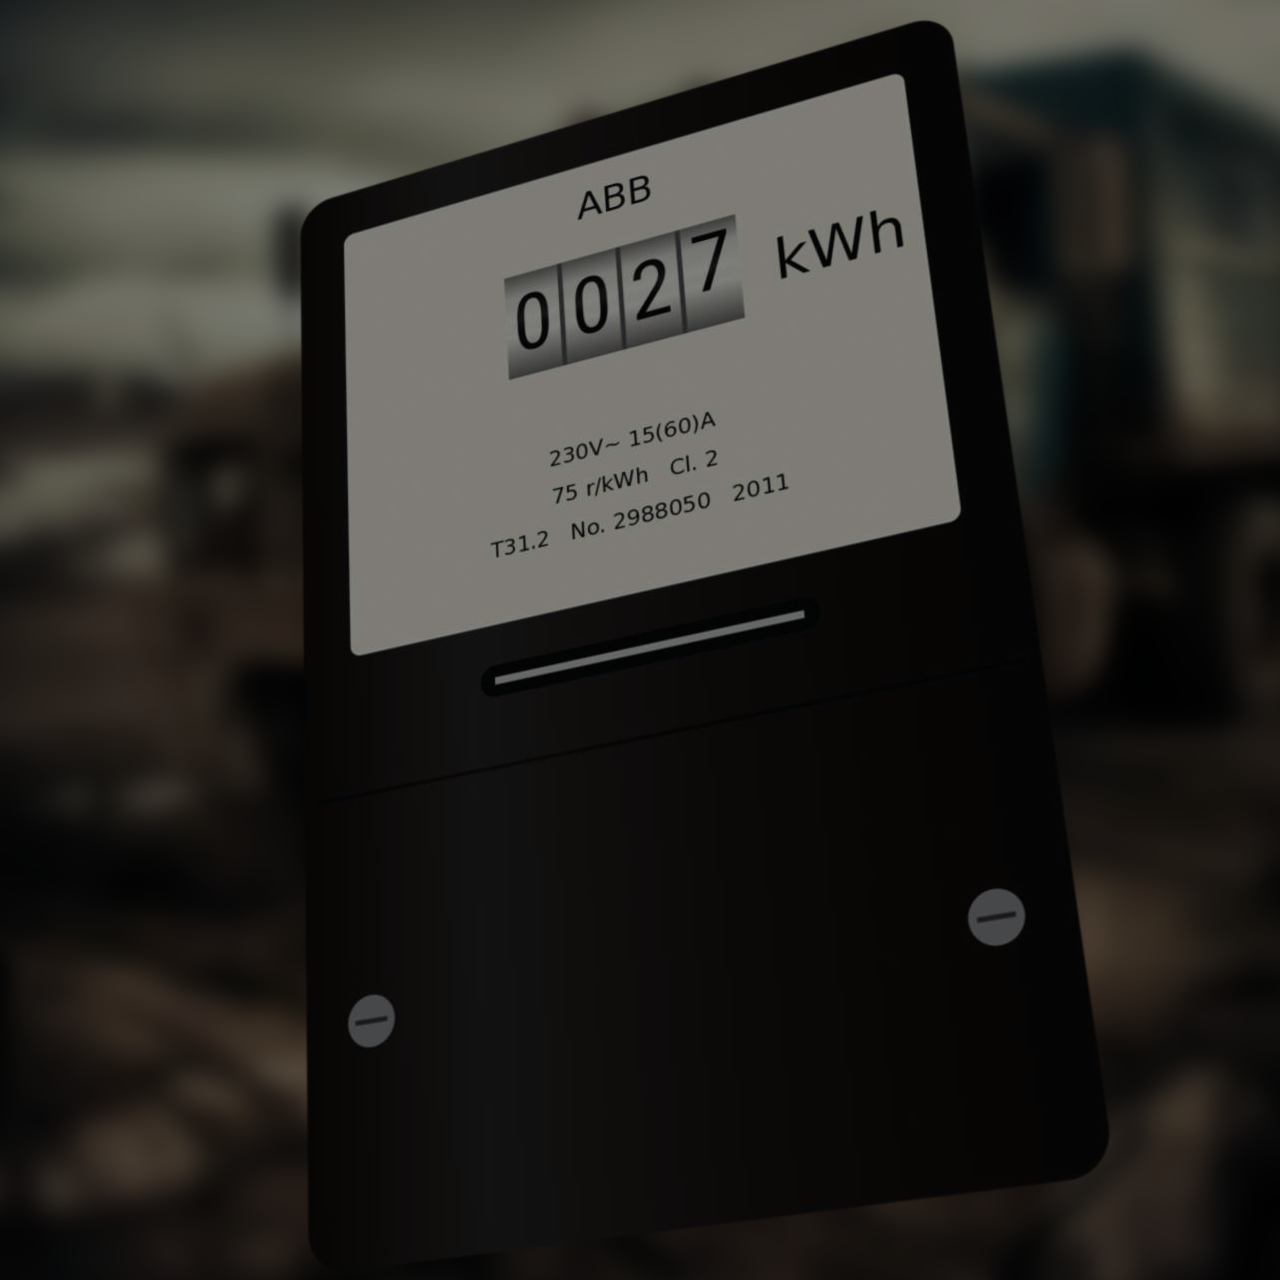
27
